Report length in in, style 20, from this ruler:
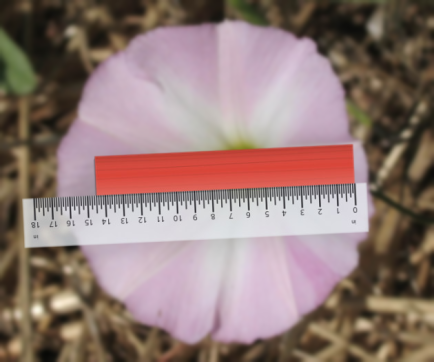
14.5
